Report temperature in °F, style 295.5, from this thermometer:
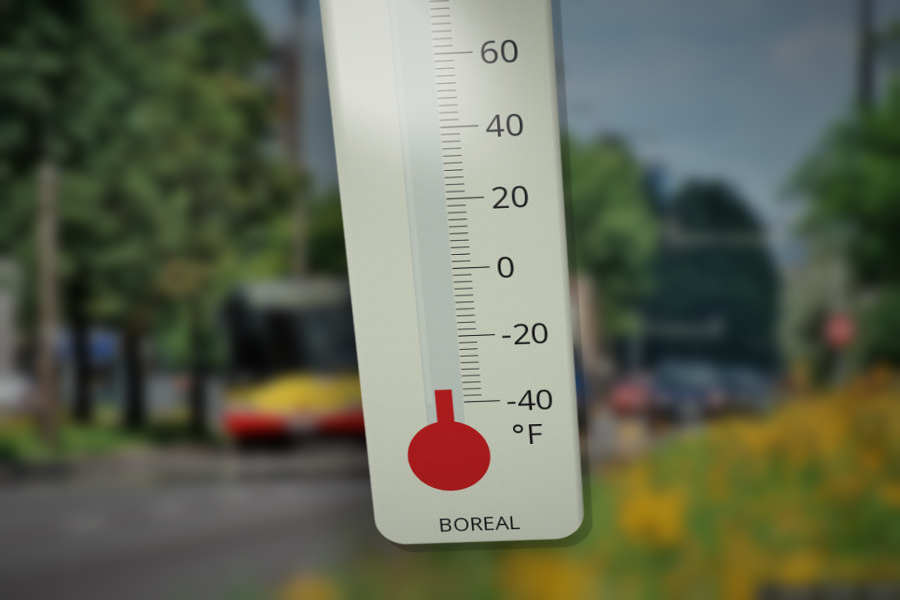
-36
